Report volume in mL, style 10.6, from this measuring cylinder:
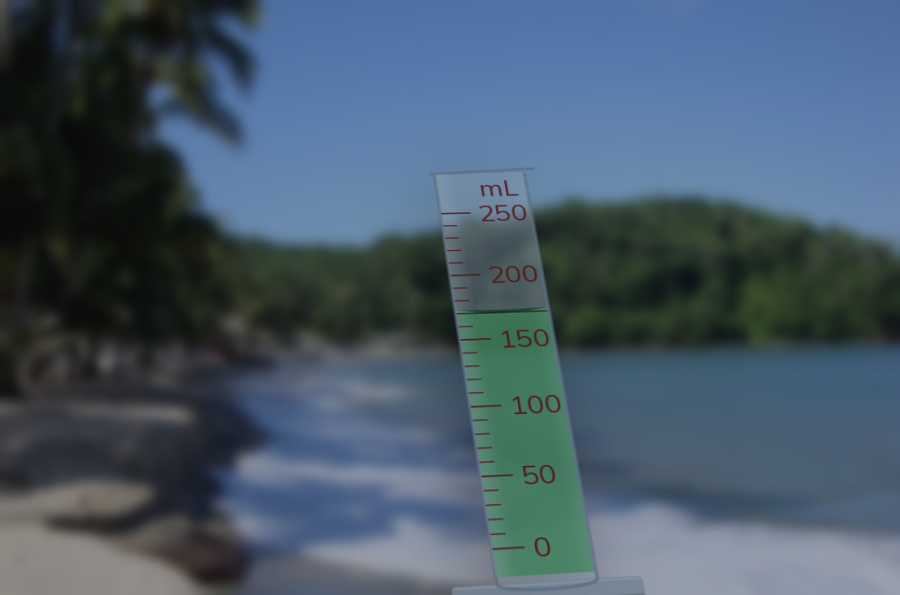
170
